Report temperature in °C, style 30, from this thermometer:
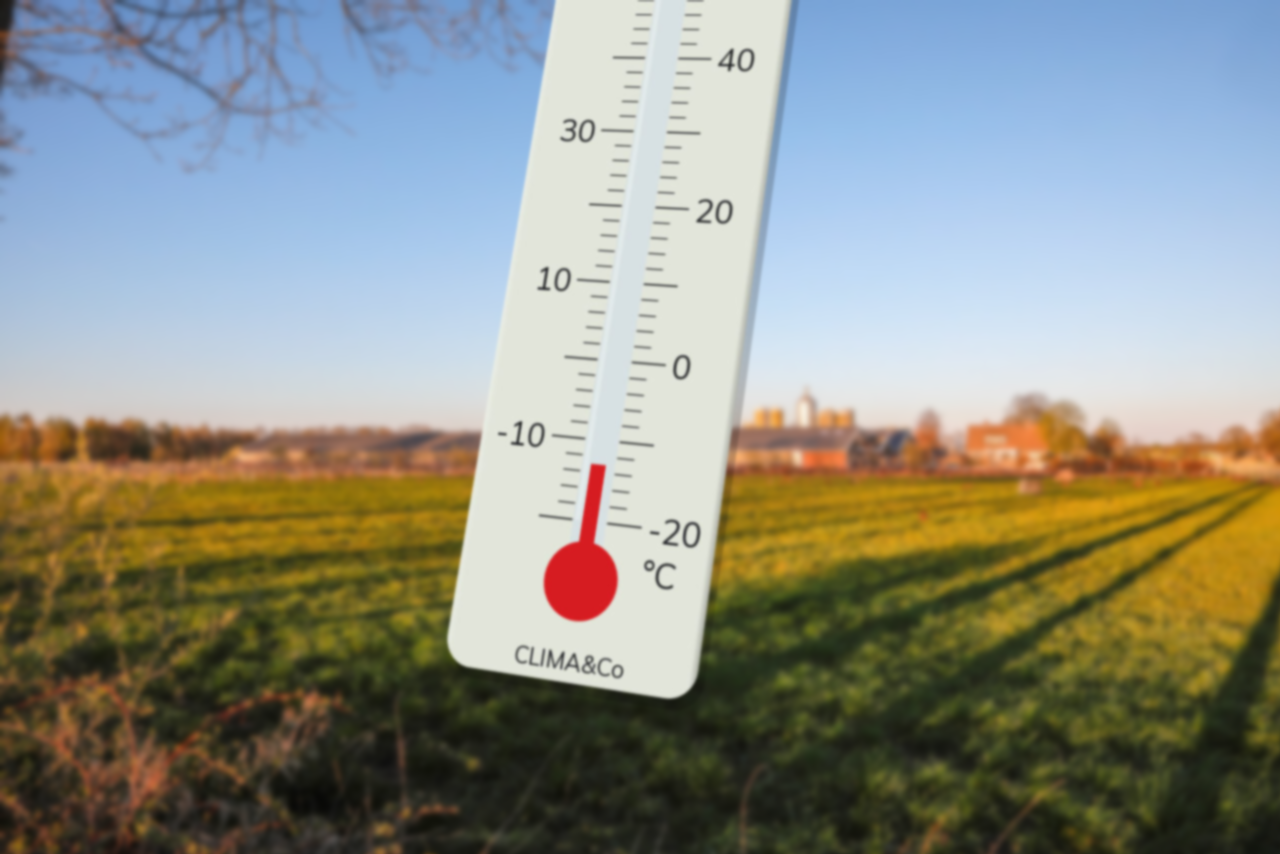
-13
